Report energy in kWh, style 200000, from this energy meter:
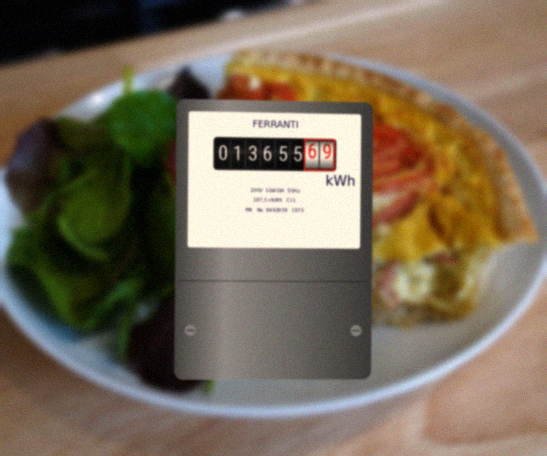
13655.69
